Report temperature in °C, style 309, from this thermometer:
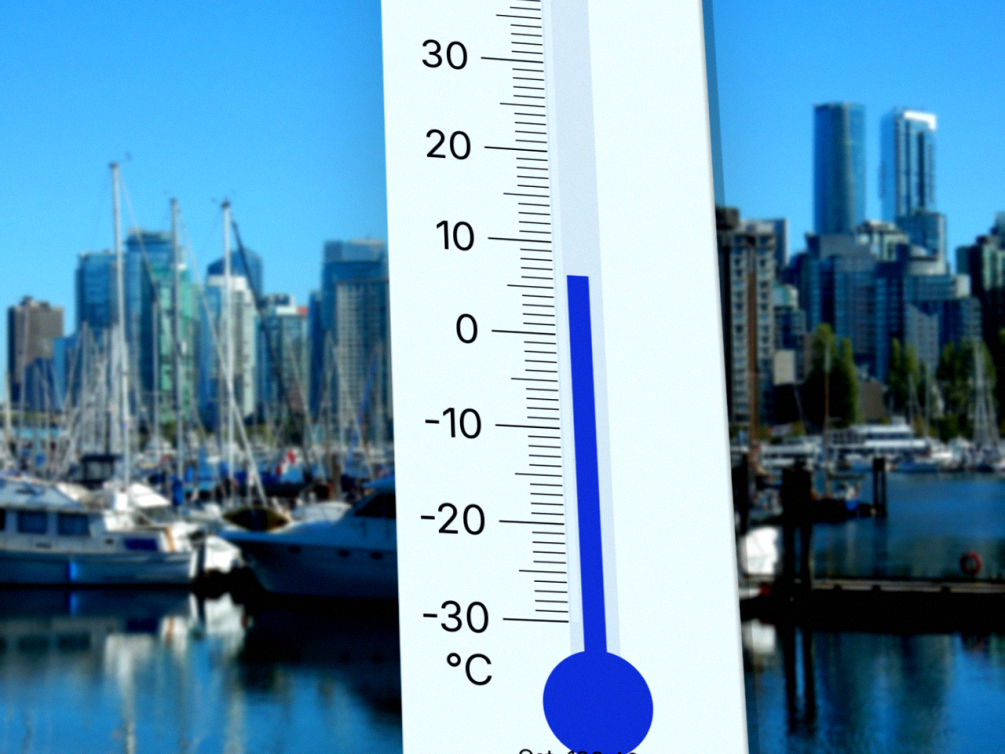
6.5
